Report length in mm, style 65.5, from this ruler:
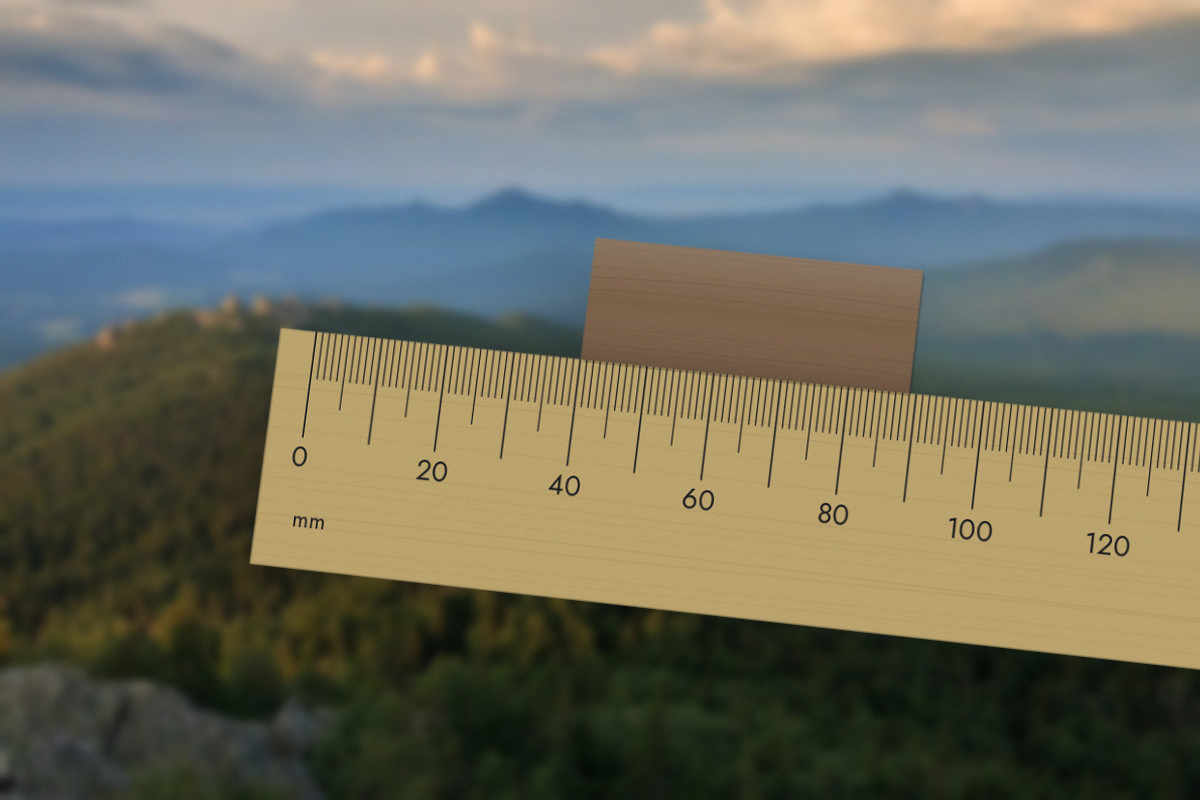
49
